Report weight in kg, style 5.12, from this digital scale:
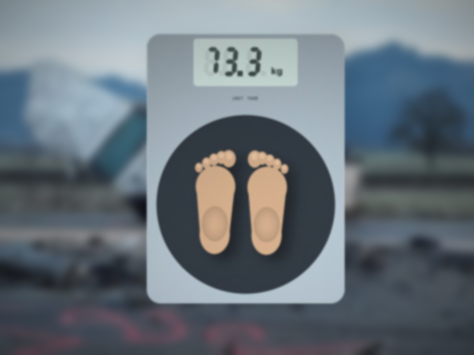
73.3
